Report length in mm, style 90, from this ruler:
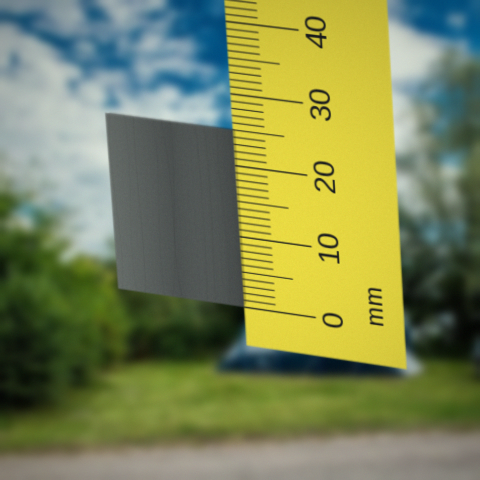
25
